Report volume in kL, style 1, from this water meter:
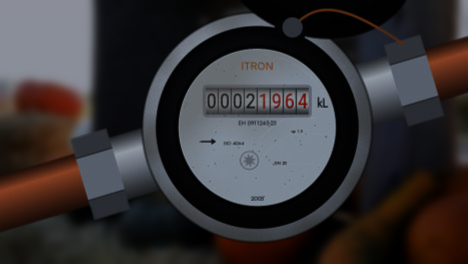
2.1964
